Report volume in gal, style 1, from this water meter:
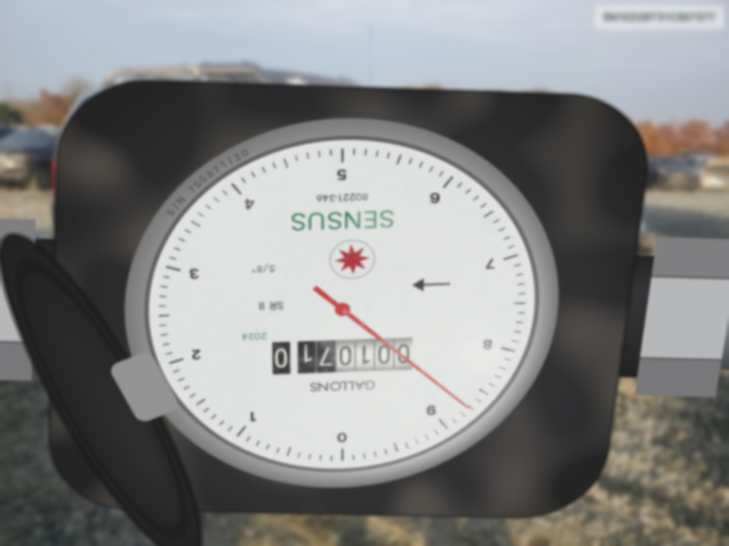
10708.7
